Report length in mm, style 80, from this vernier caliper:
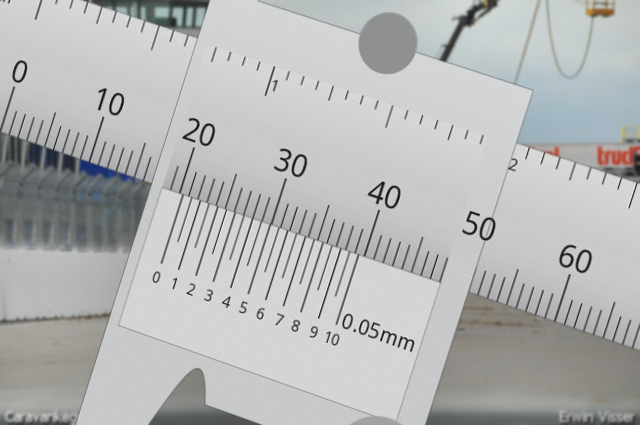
20.4
